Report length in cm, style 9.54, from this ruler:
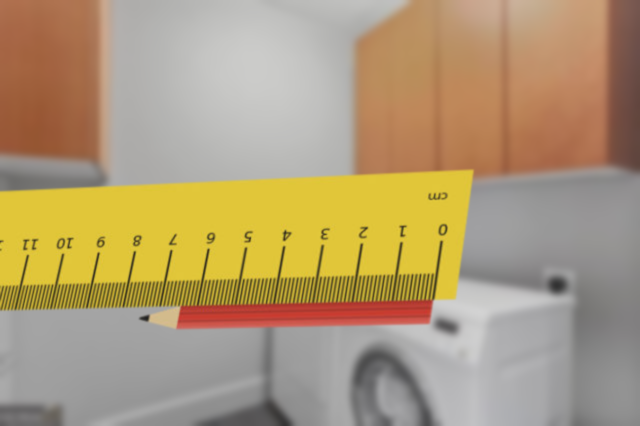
7.5
